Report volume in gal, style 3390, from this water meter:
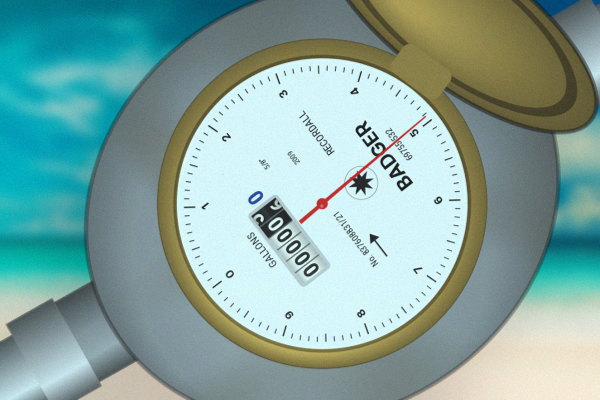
54.9
